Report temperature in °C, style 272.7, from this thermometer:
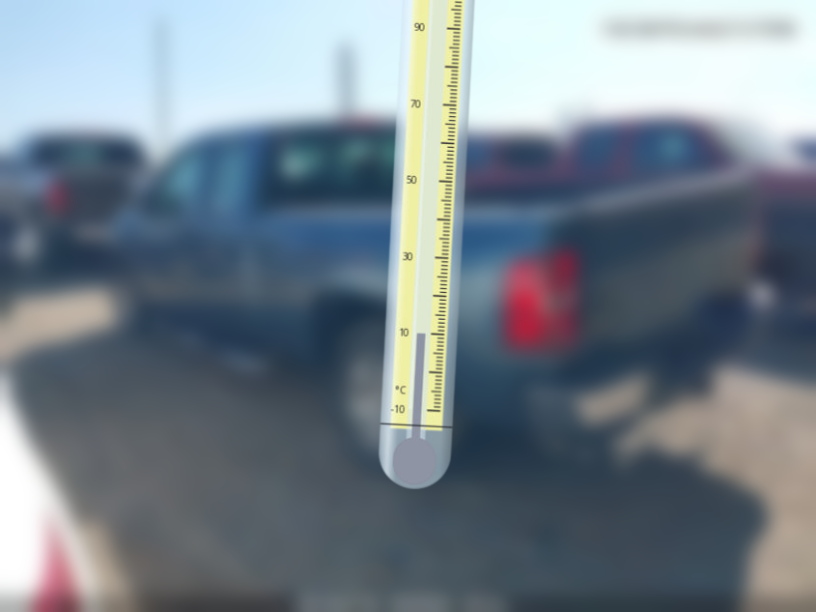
10
